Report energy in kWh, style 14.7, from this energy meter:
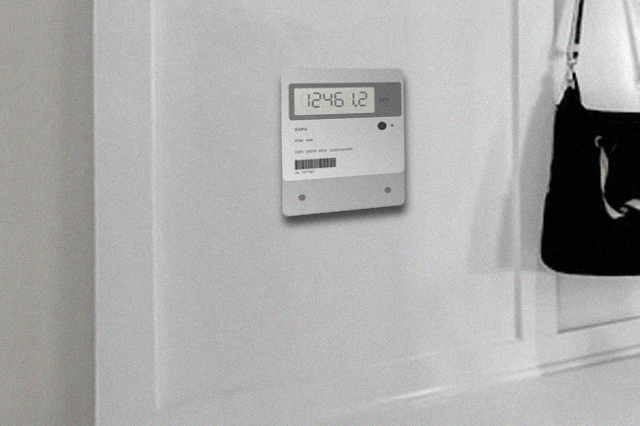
12461.2
